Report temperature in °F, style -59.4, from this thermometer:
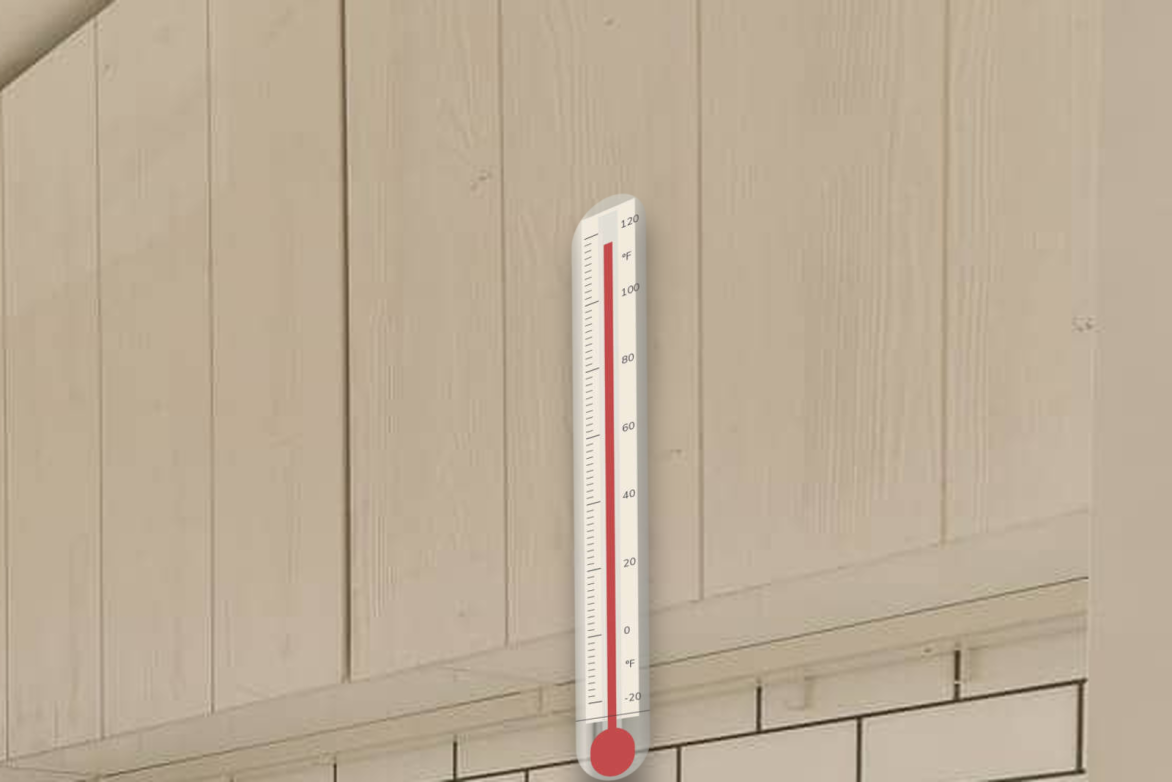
116
